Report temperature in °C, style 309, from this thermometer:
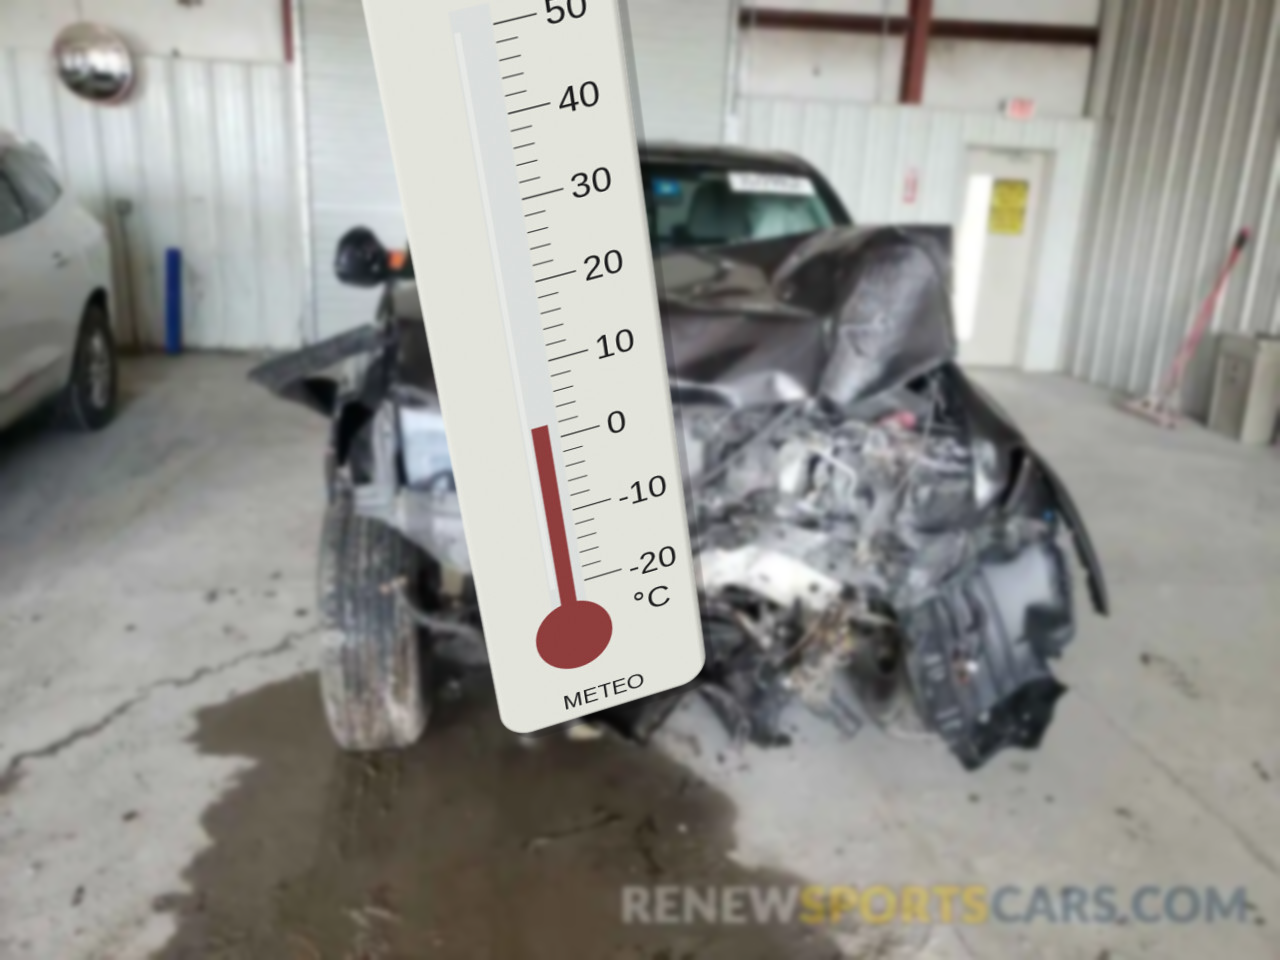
2
